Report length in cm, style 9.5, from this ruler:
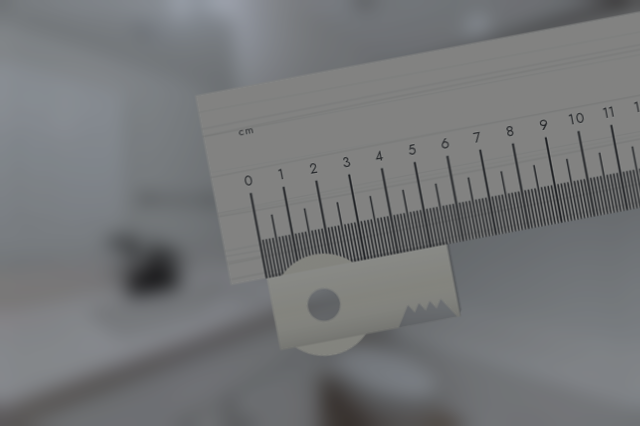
5.5
